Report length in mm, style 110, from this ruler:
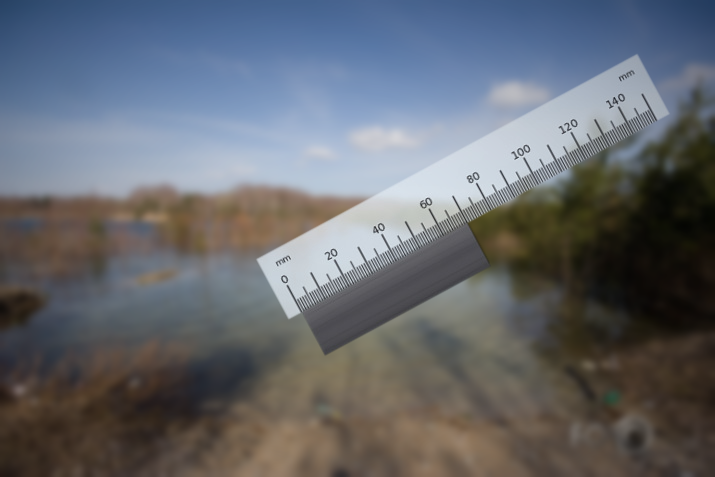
70
